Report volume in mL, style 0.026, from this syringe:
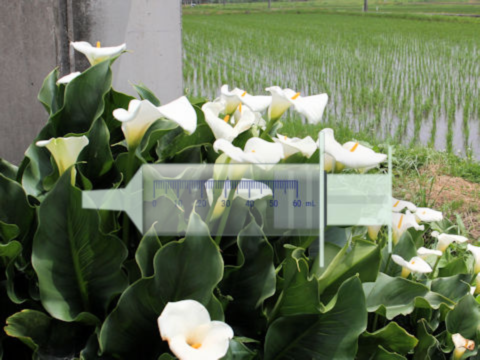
50
